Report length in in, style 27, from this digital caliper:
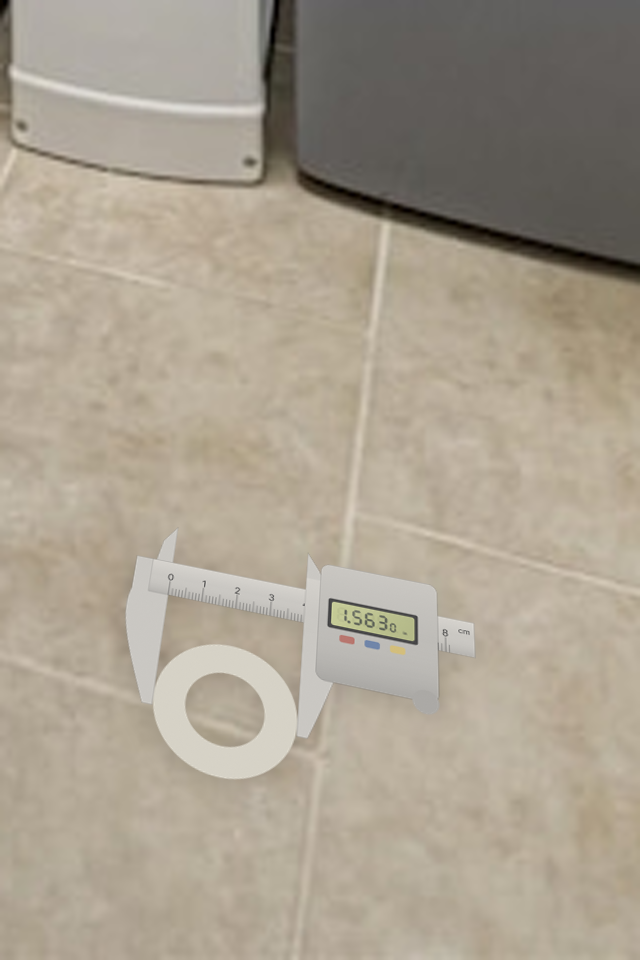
1.5630
